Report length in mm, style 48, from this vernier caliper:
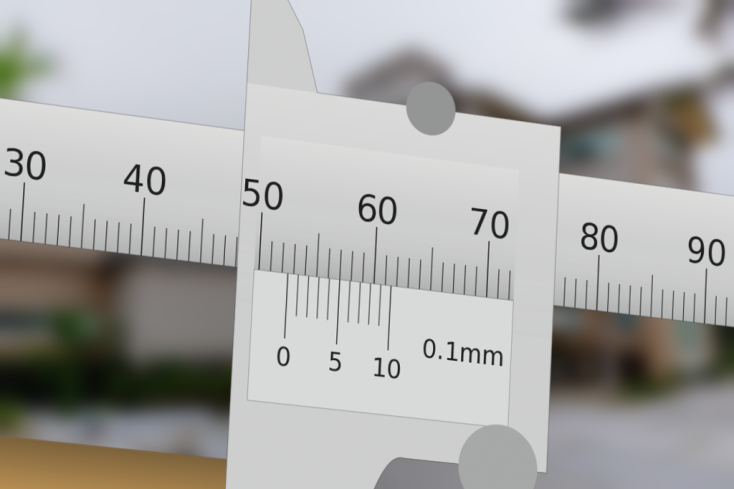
52.5
